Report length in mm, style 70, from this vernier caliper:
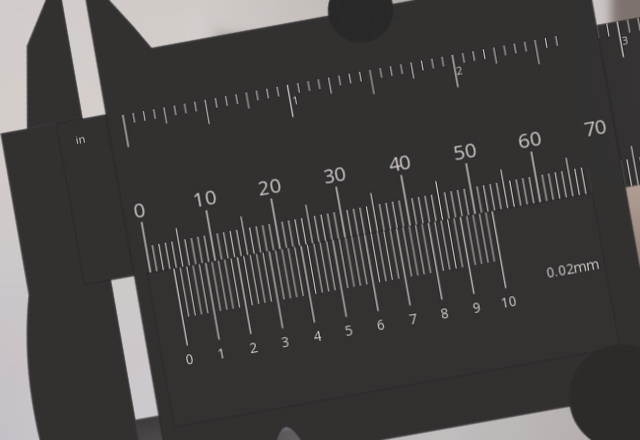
3.6
